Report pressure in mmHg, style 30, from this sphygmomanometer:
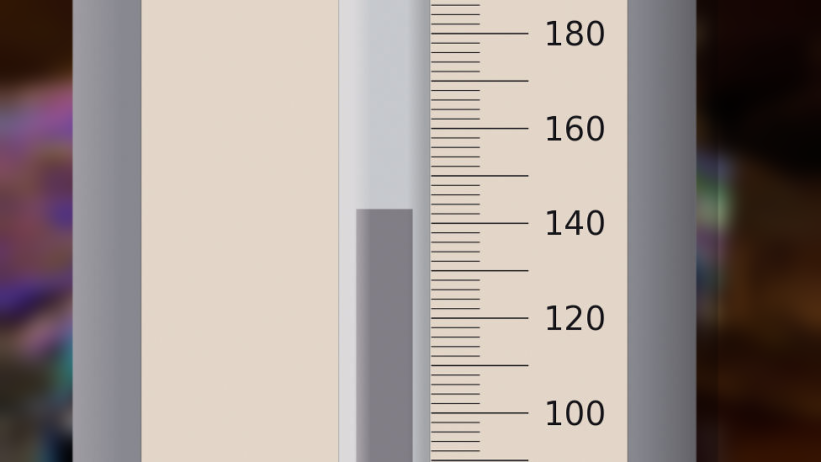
143
